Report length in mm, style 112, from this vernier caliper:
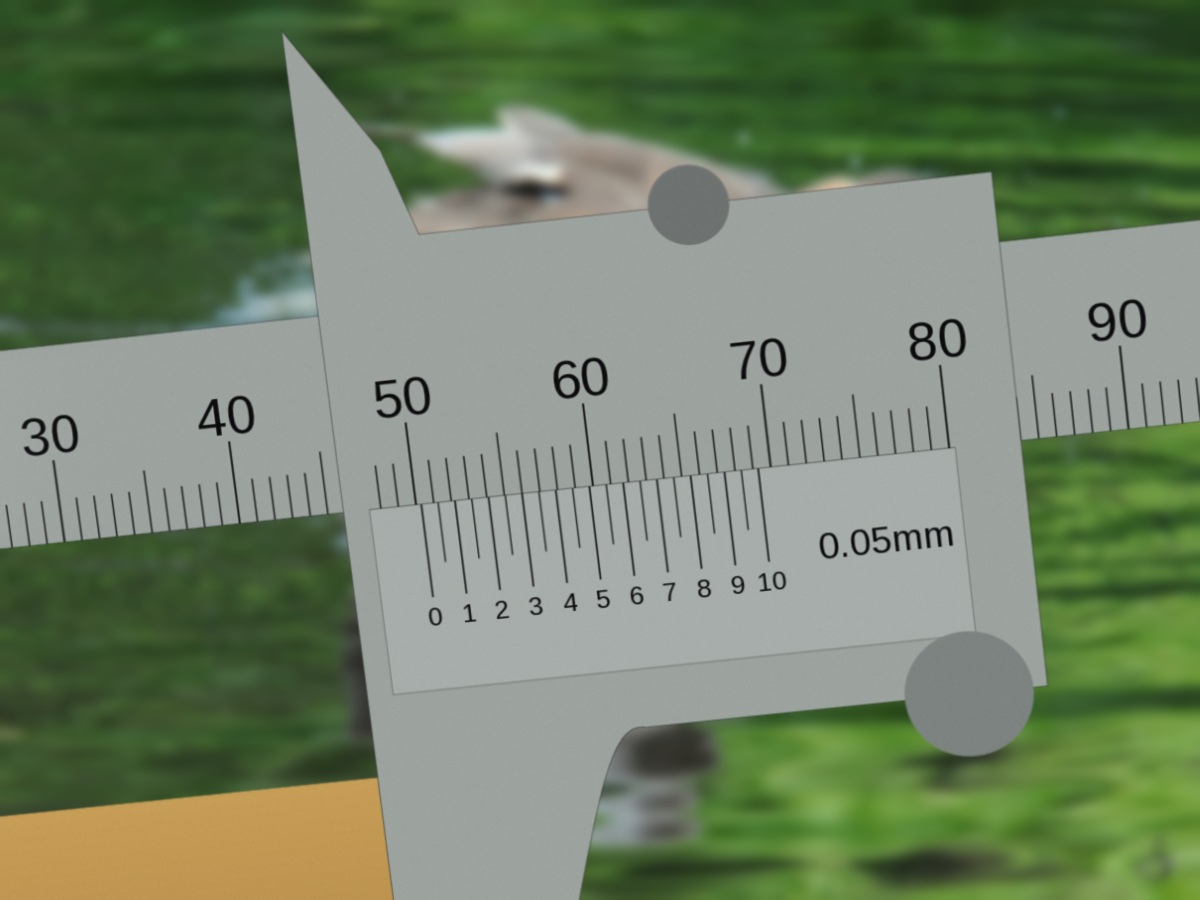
50.3
